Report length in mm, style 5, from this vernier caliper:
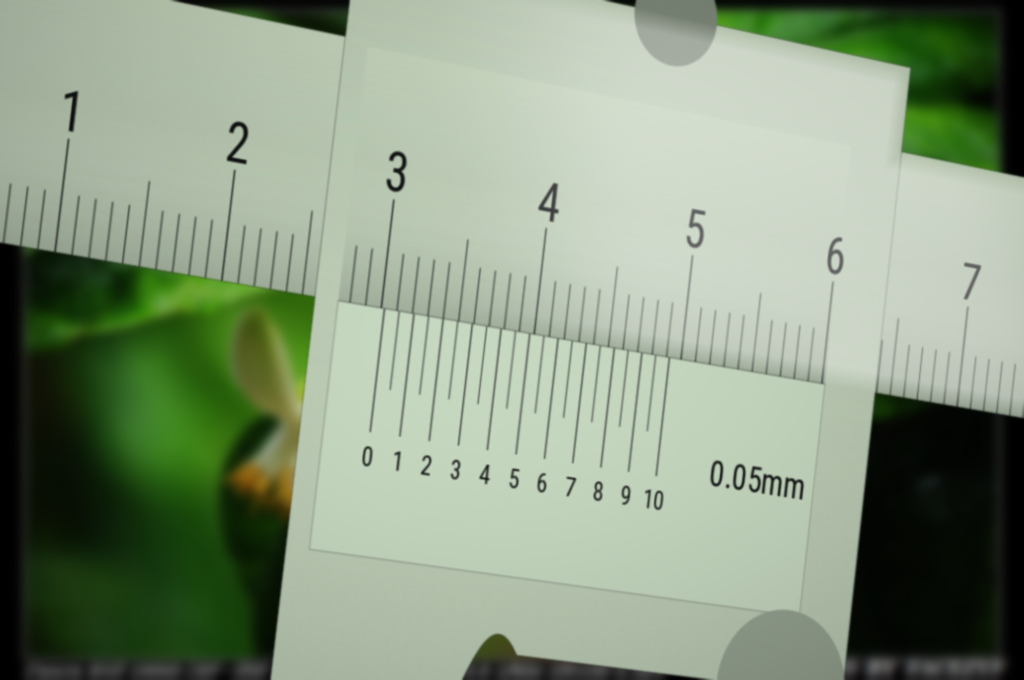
30.2
